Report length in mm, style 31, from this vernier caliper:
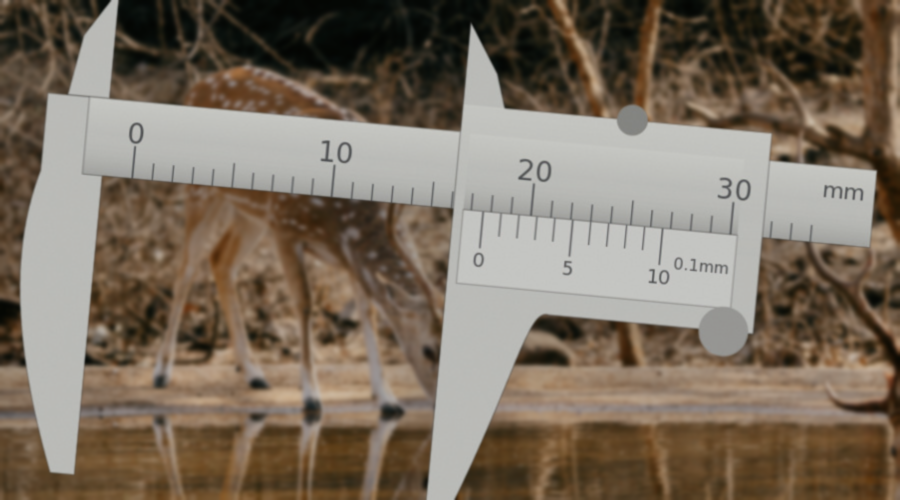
17.6
